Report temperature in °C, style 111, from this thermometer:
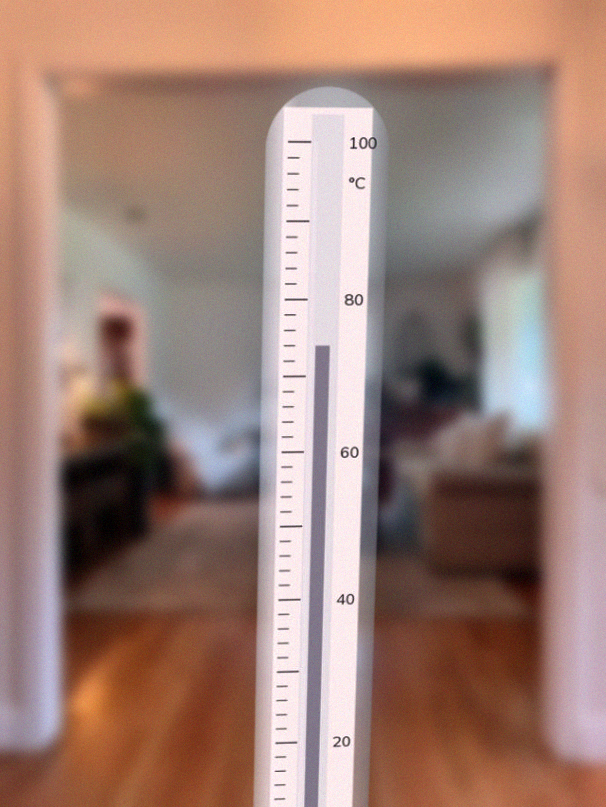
74
